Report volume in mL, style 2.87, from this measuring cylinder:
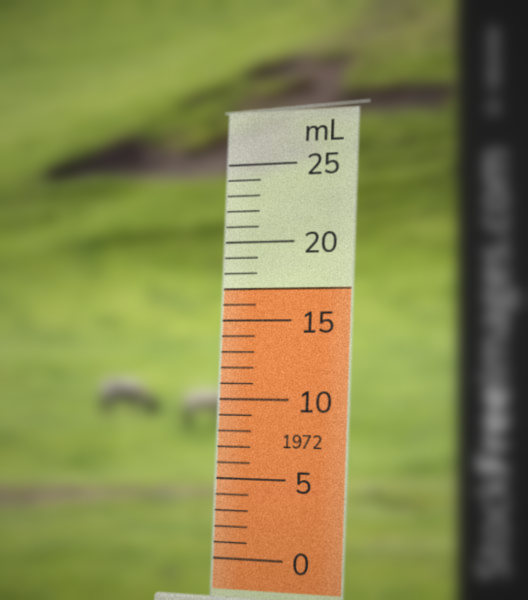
17
